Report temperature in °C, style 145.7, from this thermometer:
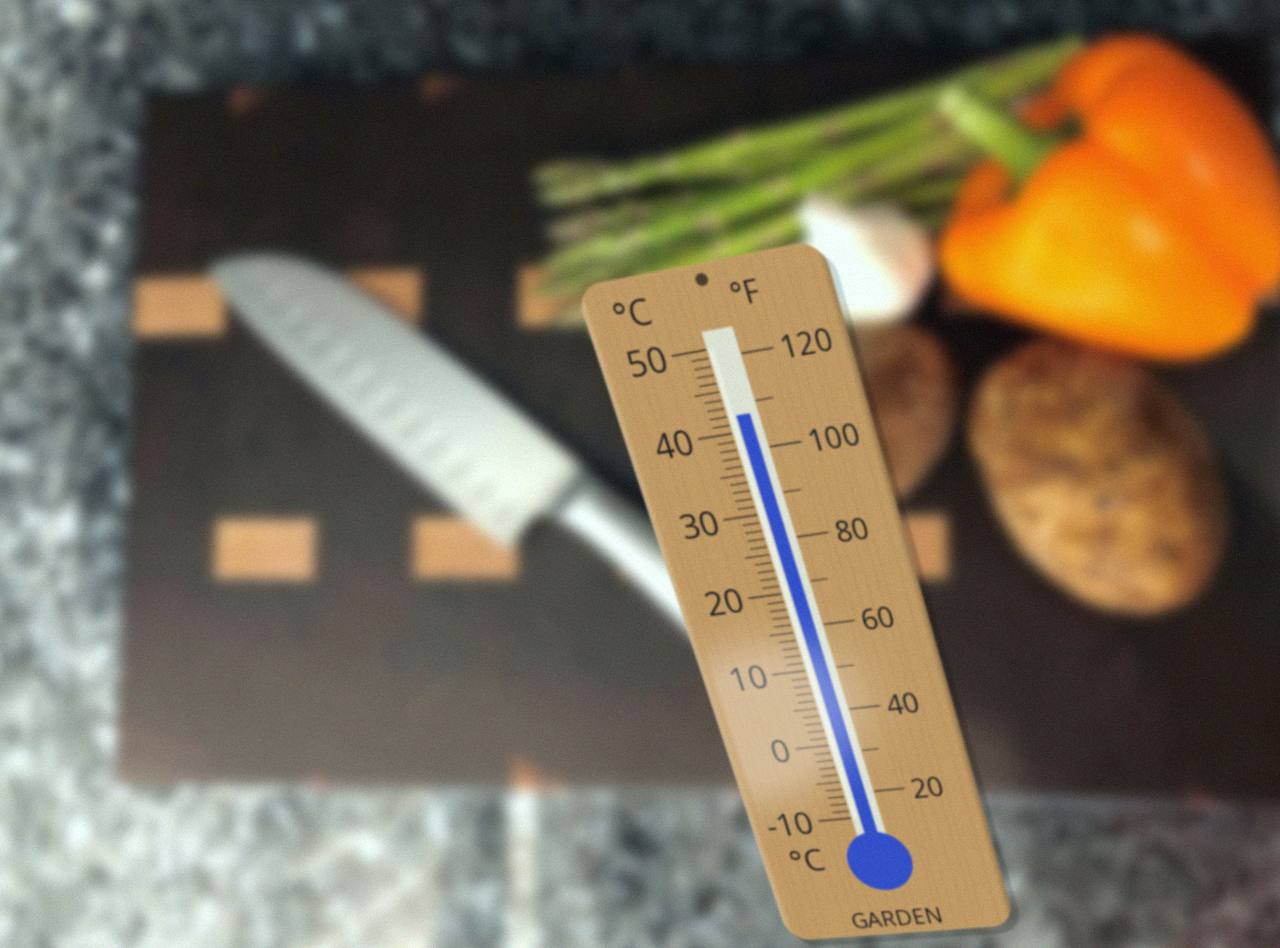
42
